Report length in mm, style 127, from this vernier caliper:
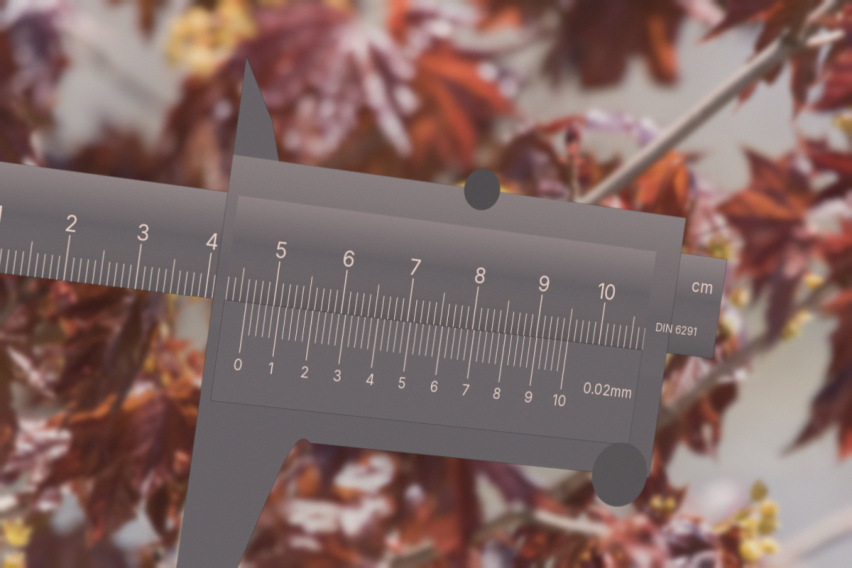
46.0
